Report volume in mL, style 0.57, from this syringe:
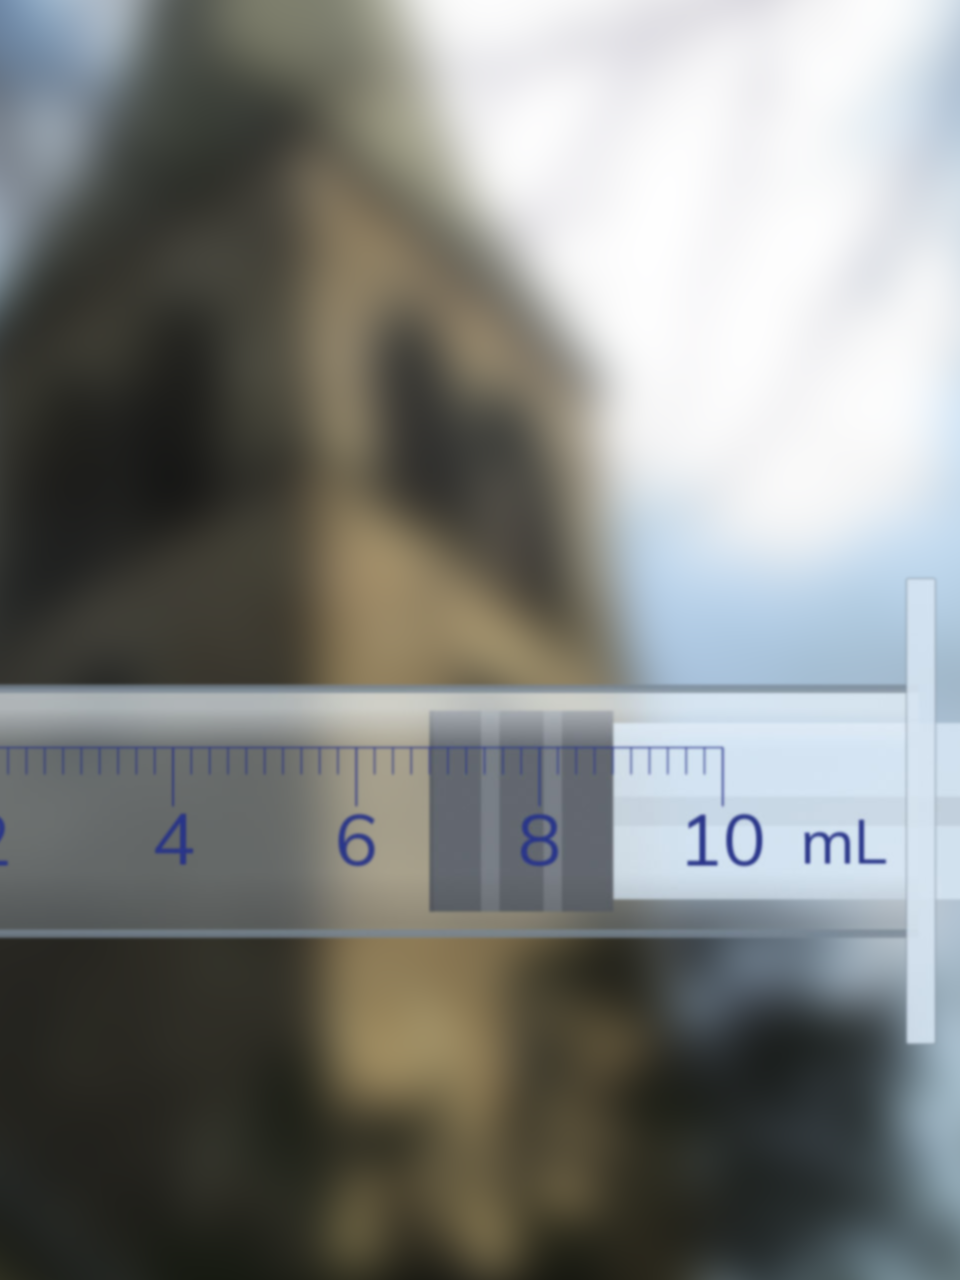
6.8
